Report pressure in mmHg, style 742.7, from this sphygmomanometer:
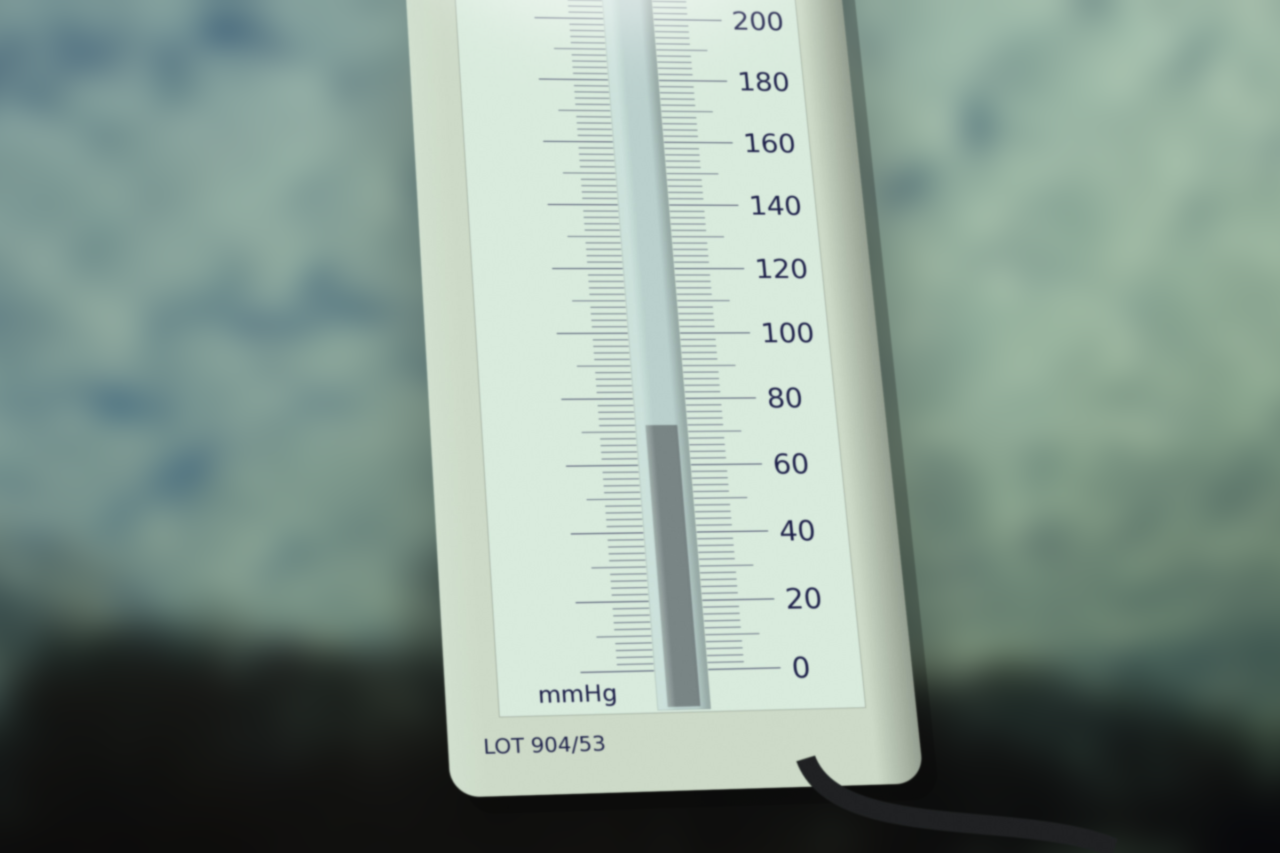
72
